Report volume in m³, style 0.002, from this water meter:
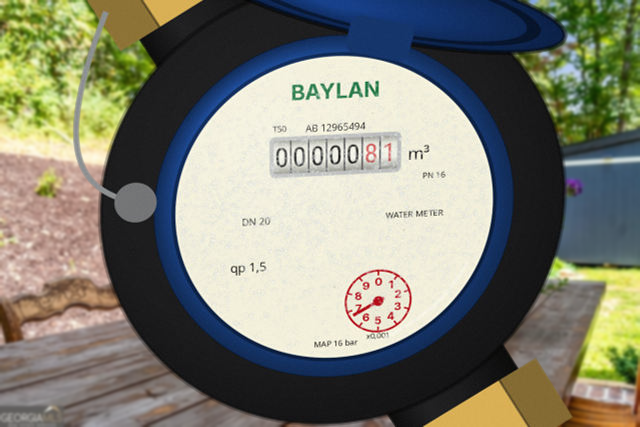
0.816
